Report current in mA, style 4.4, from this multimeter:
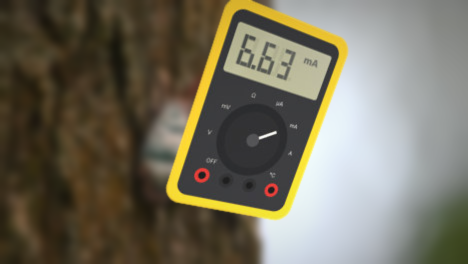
6.63
